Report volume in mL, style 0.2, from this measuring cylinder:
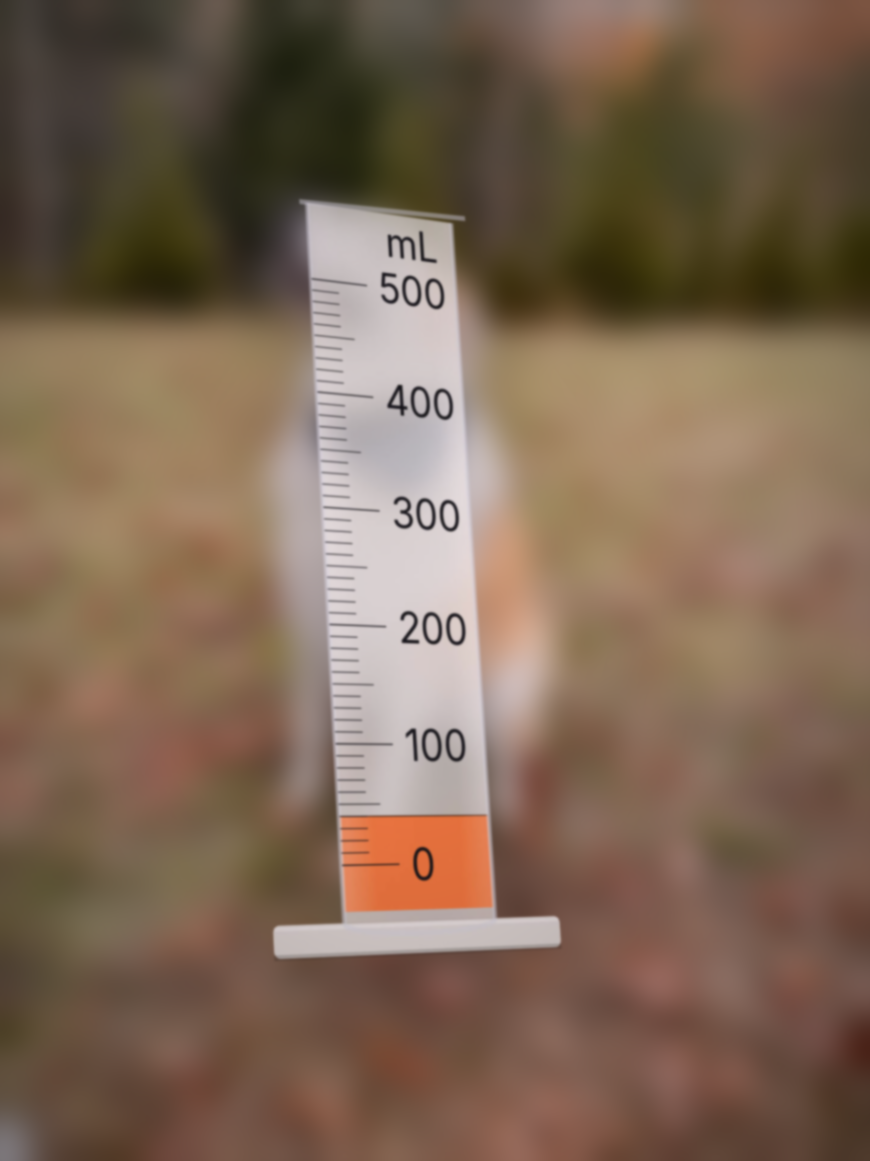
40
